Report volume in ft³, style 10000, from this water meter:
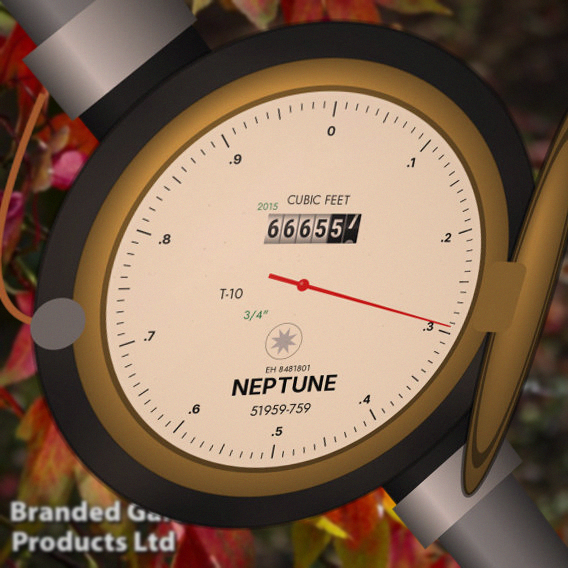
666557.29
